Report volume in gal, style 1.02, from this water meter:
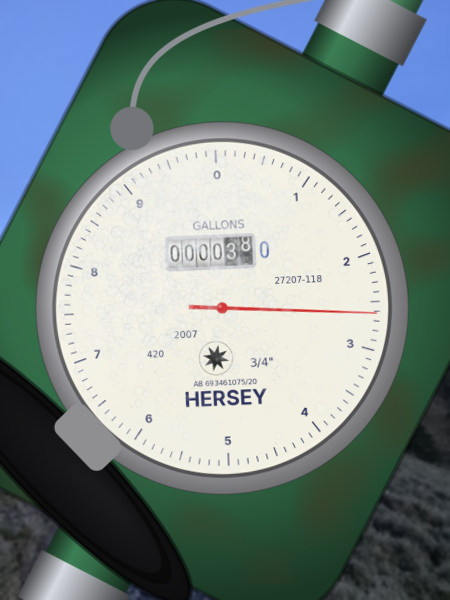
382.6
